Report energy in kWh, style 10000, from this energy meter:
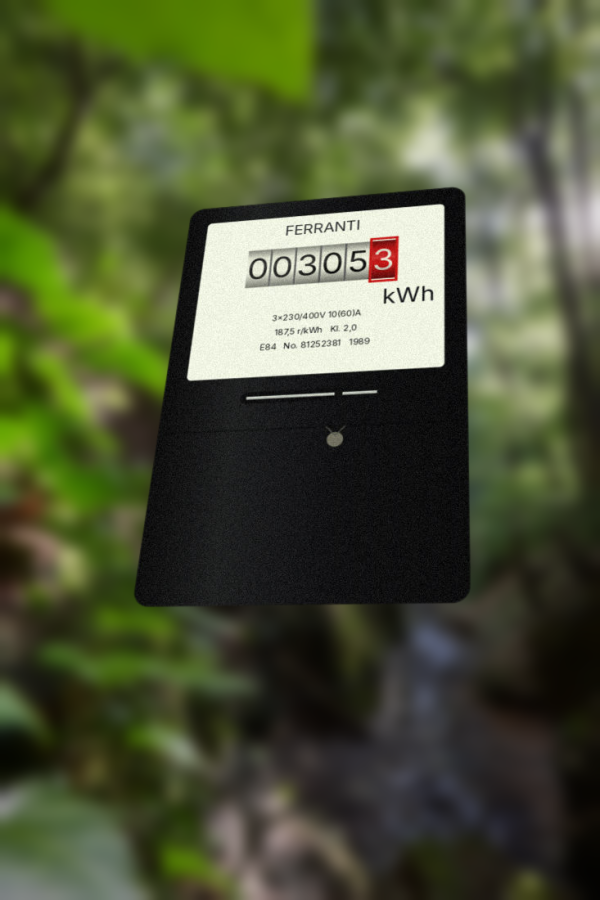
305.3
